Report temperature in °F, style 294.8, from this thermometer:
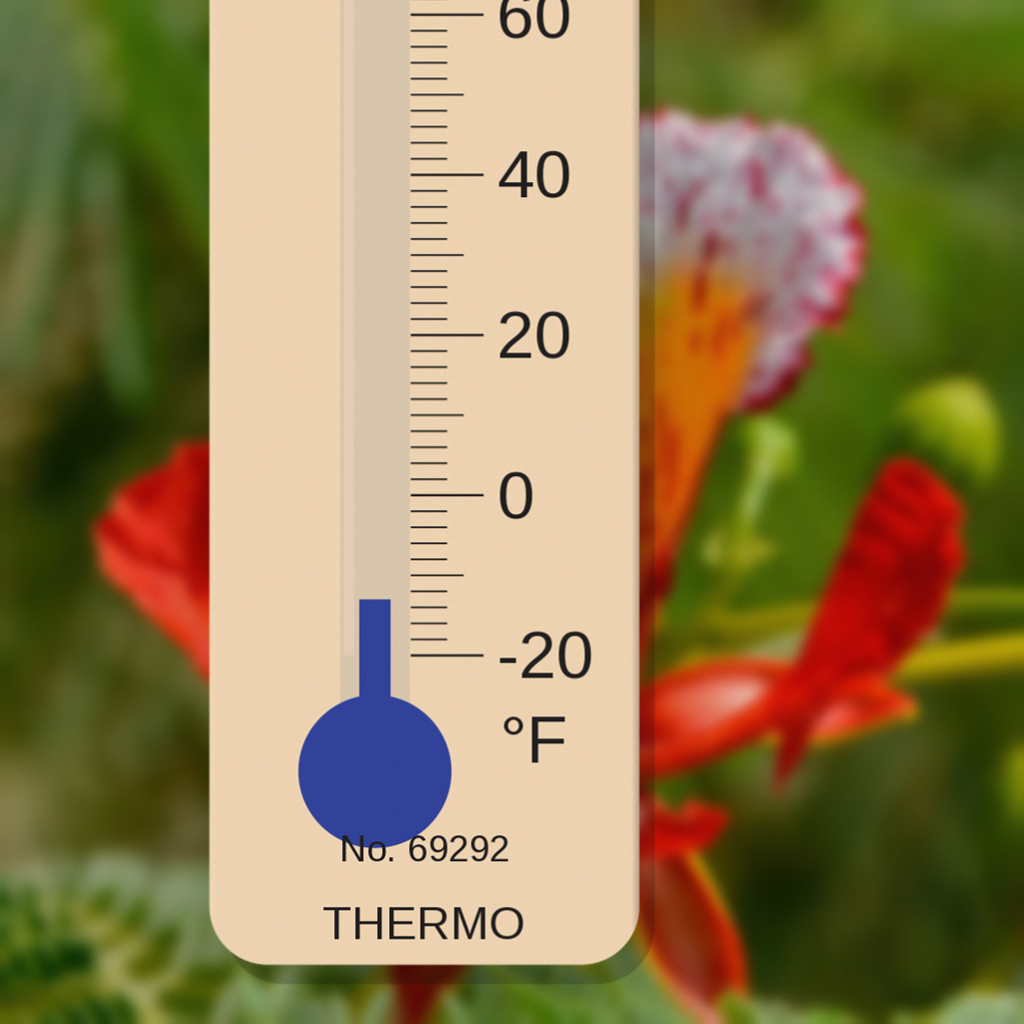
-13
